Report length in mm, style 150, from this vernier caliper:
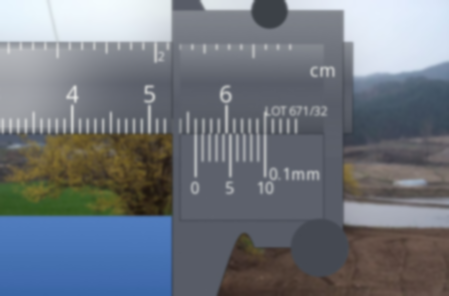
56.0
